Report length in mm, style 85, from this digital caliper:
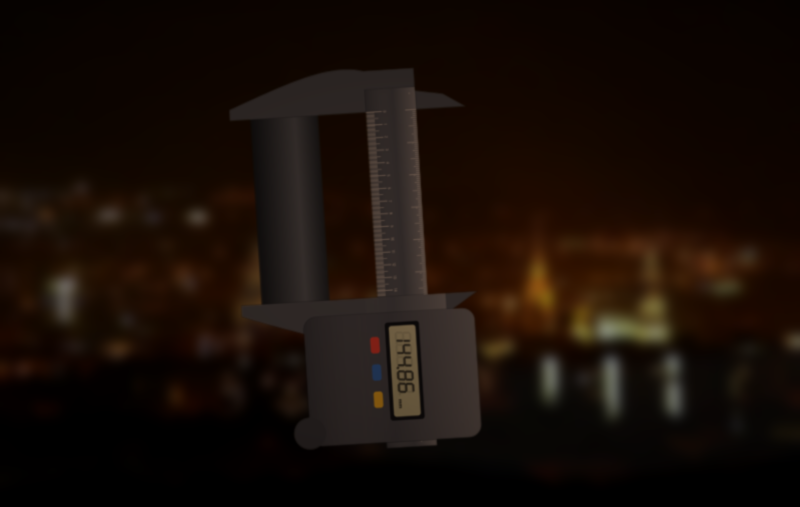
144.86
